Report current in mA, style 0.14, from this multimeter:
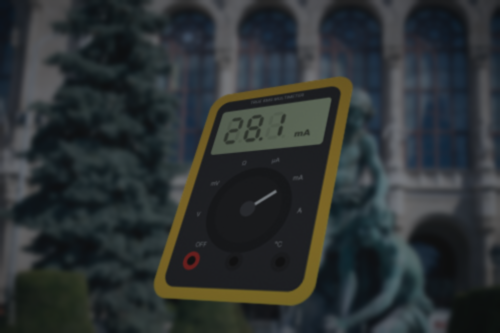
28.1
